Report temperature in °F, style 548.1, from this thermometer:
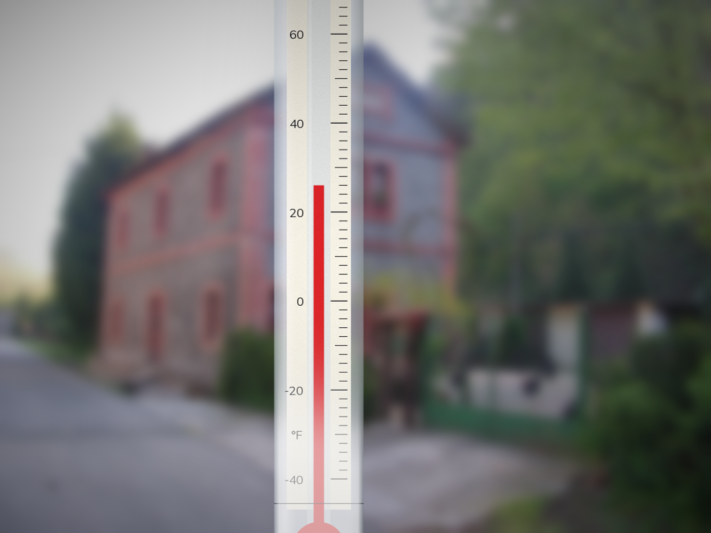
26
